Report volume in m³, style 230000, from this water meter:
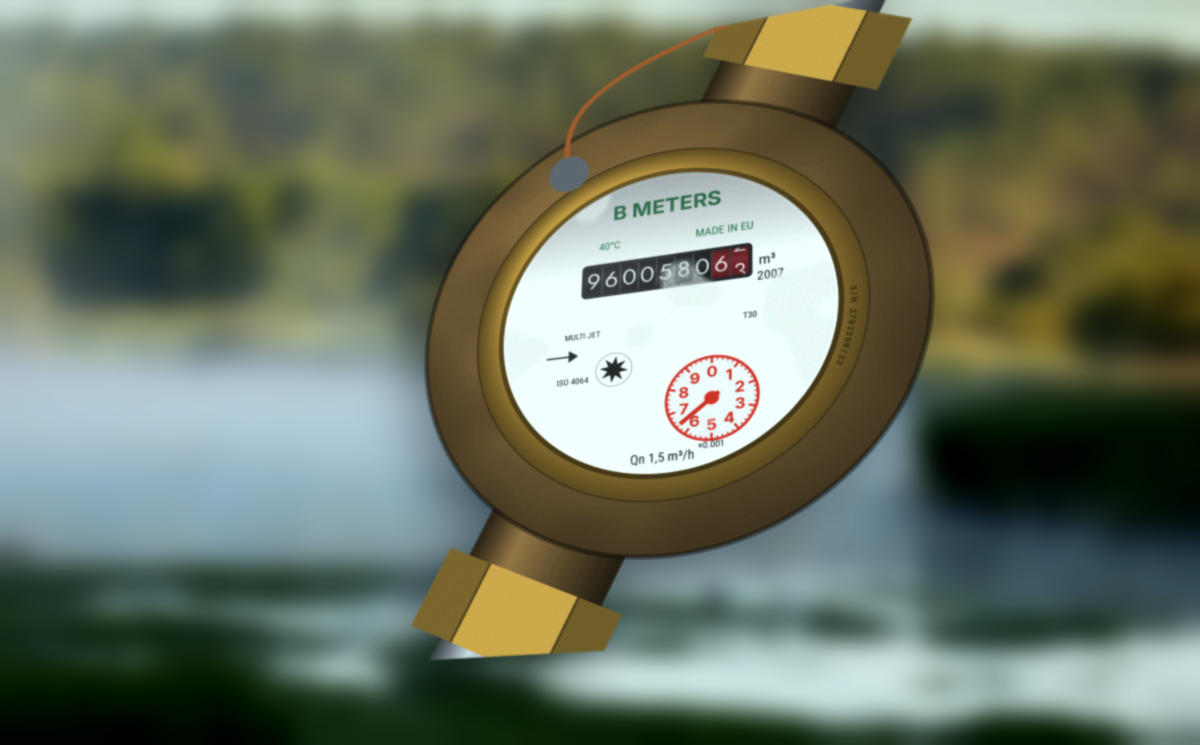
9600580.626
